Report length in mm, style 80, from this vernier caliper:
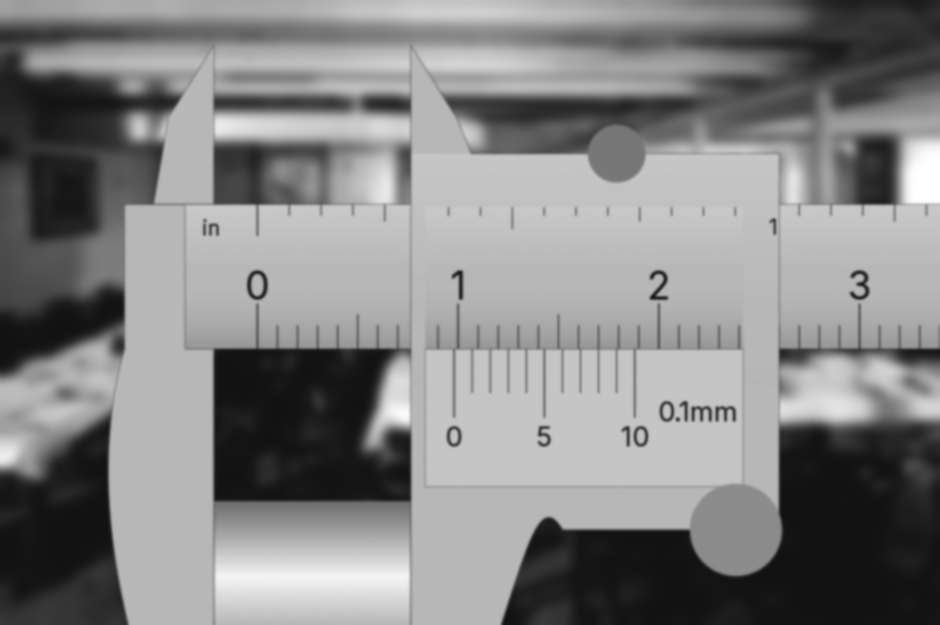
9.8
